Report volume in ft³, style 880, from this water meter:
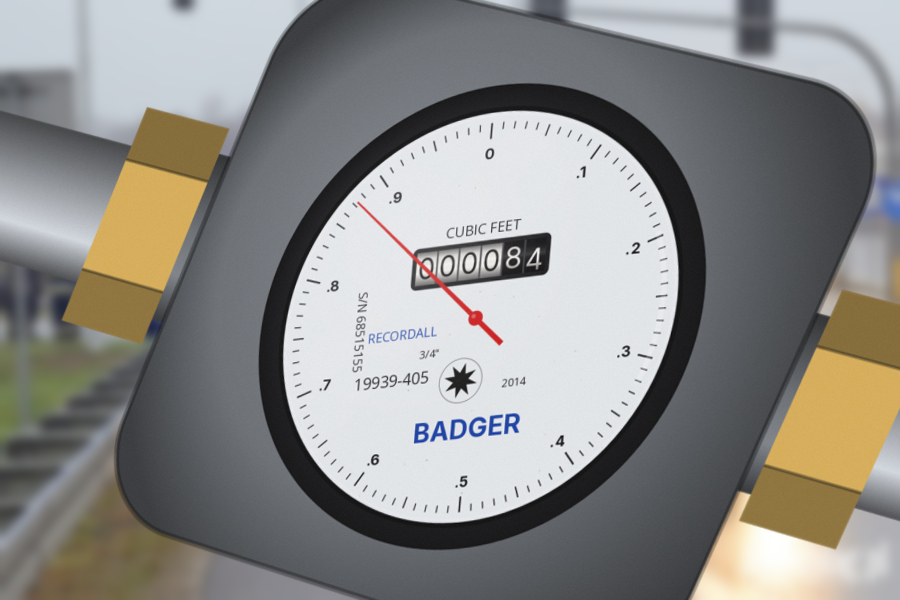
83.87
